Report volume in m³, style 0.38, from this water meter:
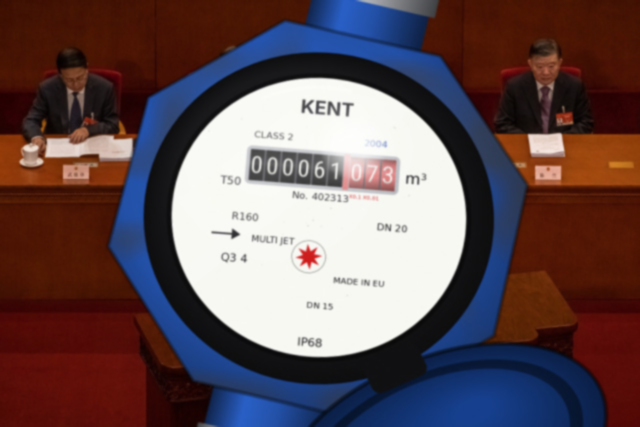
61.073
